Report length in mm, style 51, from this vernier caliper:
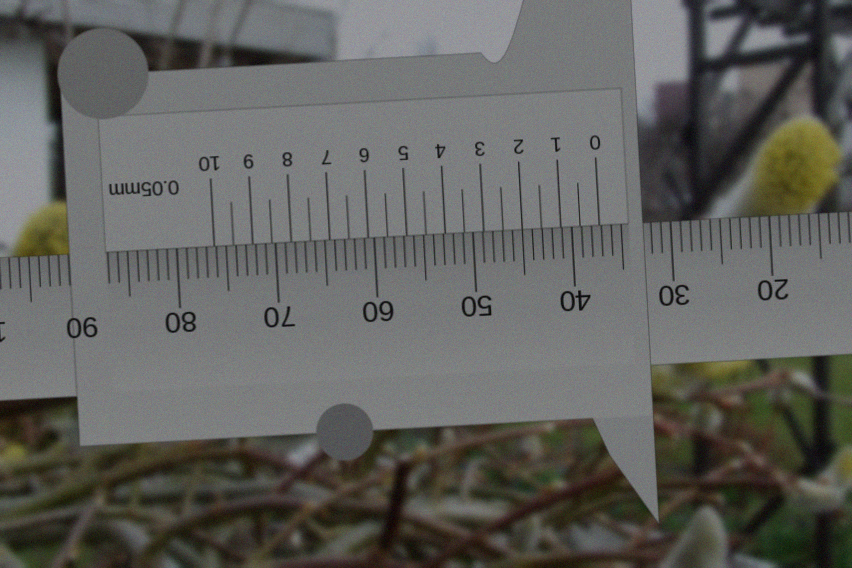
37.2
